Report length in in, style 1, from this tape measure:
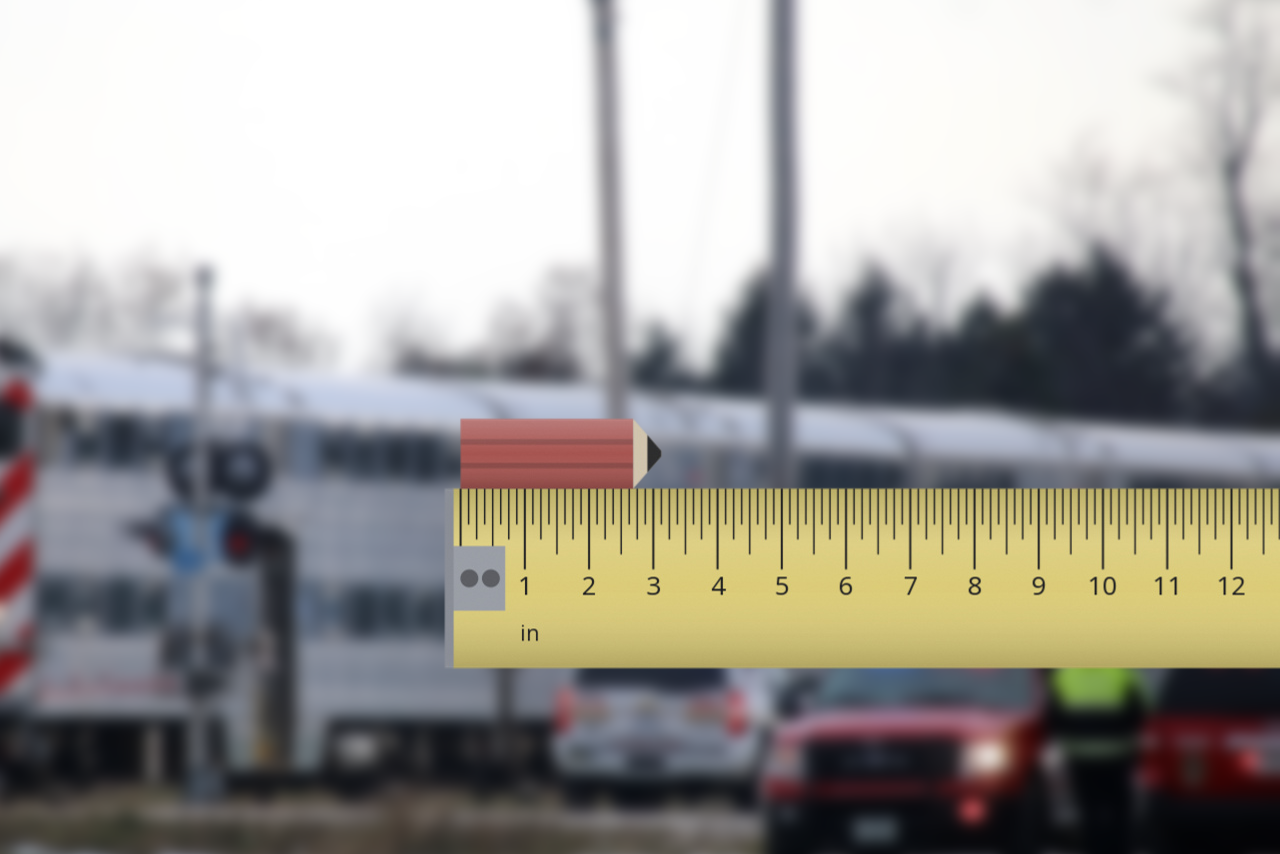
3.125
